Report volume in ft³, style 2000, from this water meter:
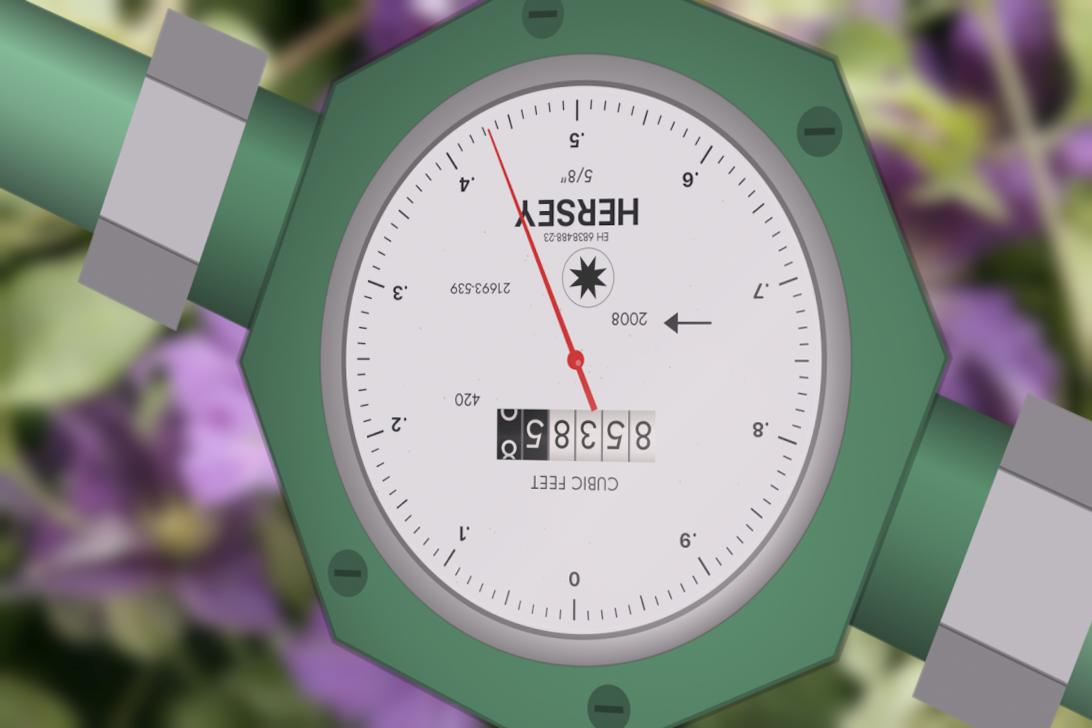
853858.43
